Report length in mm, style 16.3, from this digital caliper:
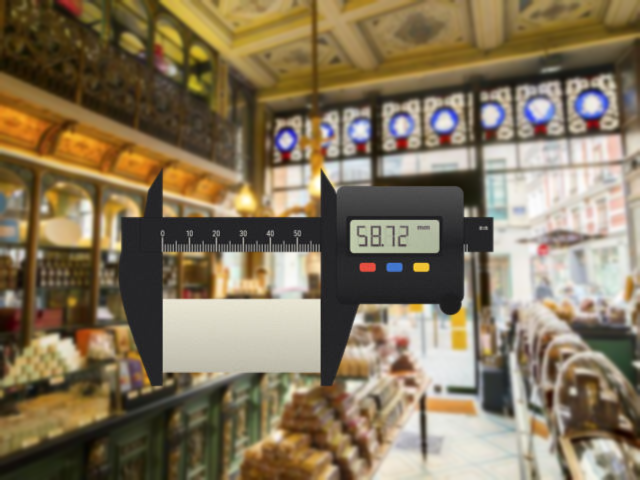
58.72
